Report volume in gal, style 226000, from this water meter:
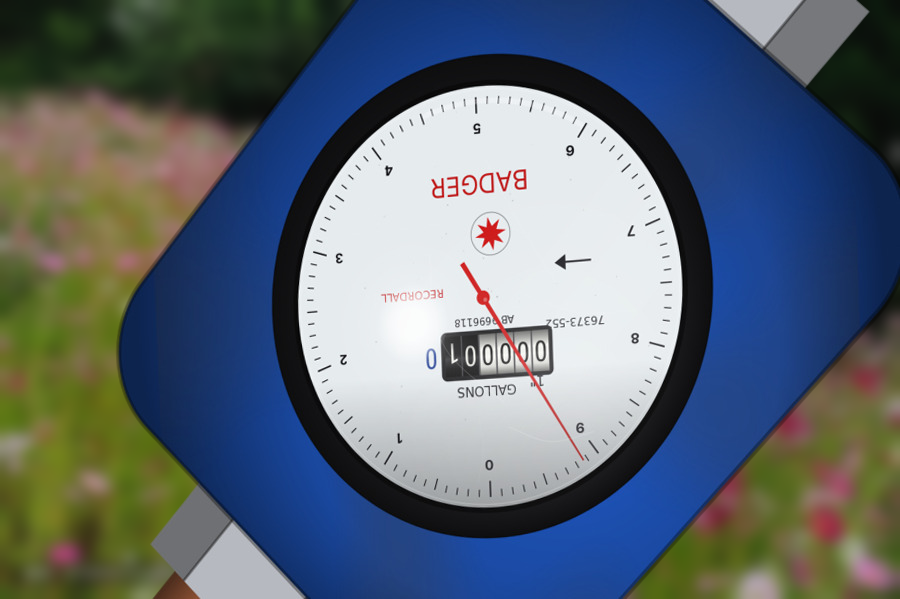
9.1
